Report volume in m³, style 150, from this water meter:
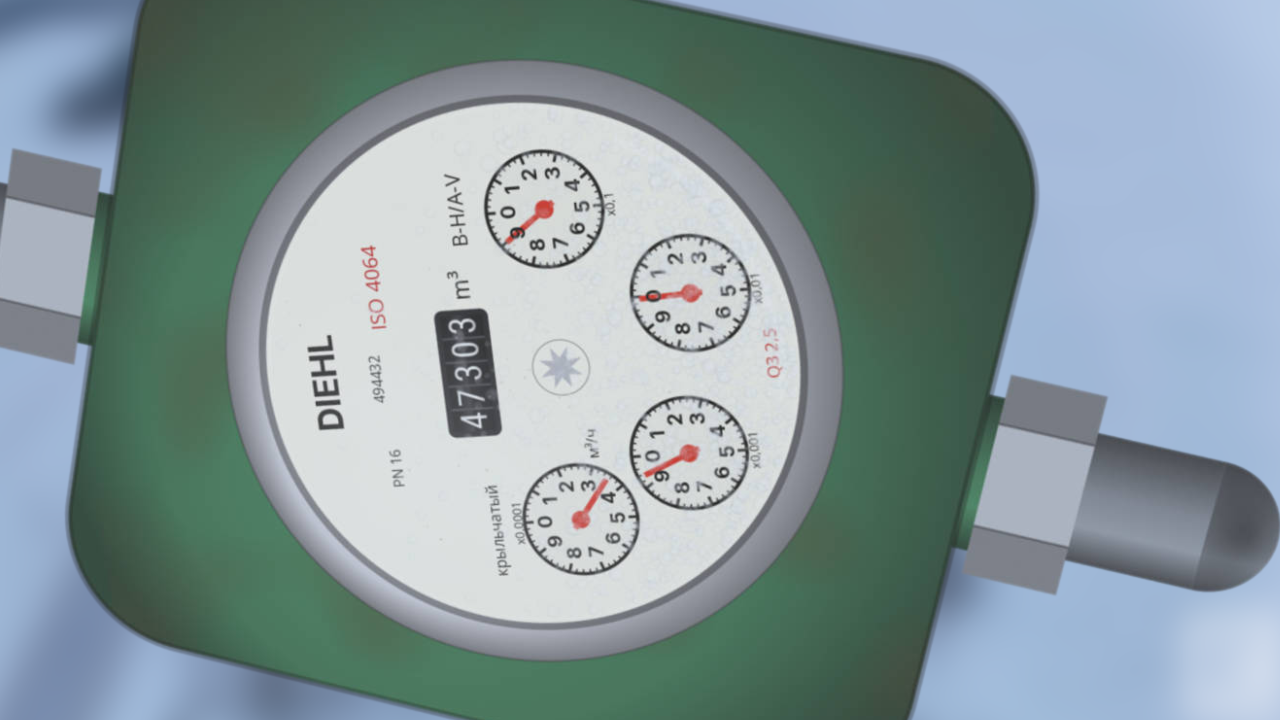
47303.8993
